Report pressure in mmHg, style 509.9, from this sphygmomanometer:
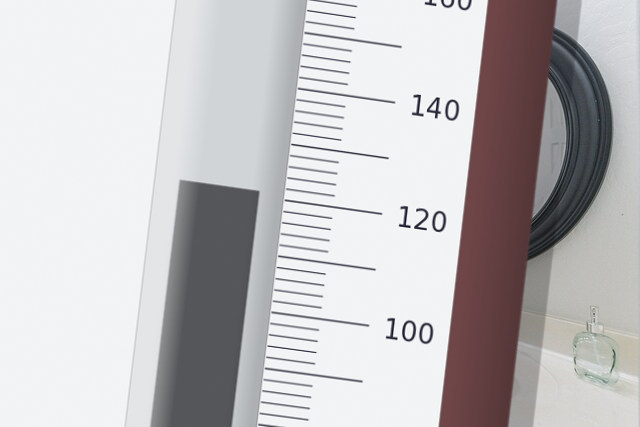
121
